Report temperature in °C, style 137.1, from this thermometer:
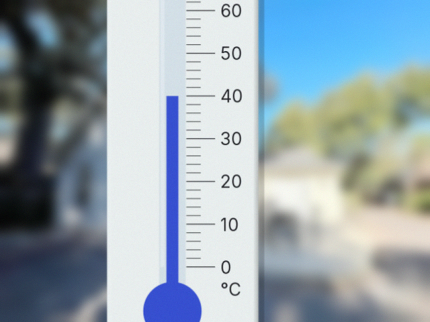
40
